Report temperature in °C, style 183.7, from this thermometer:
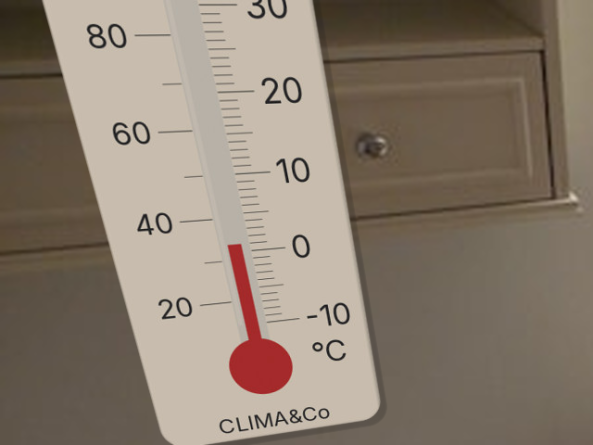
1
